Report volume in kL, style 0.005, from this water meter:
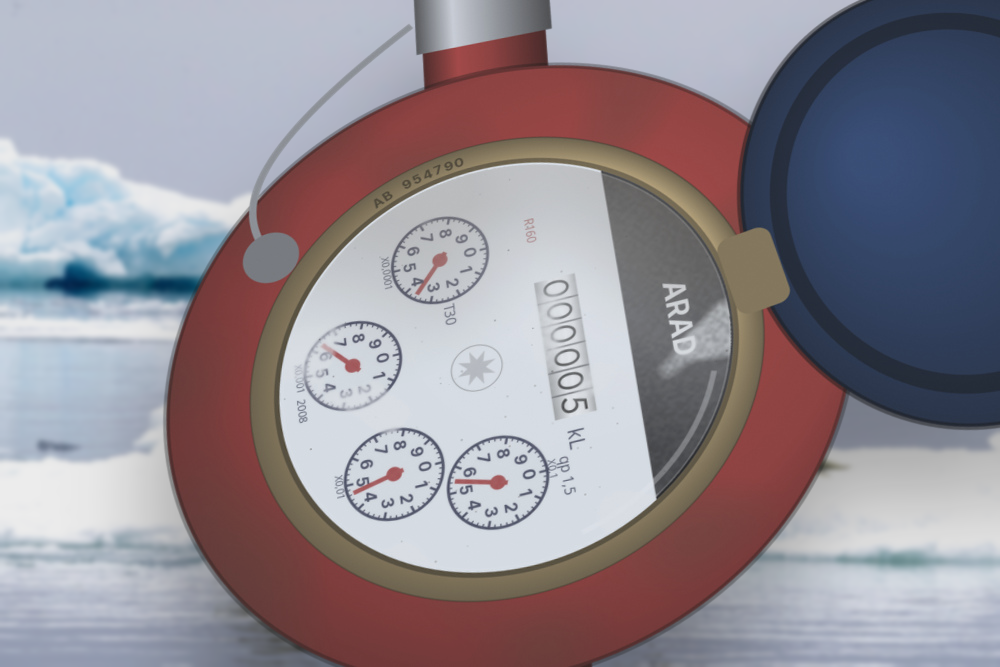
5.5463
